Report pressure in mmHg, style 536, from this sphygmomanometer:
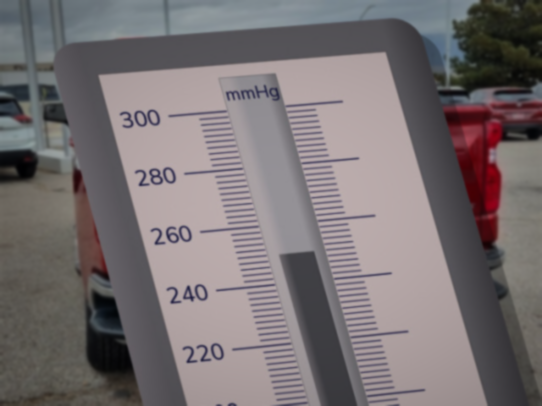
250
